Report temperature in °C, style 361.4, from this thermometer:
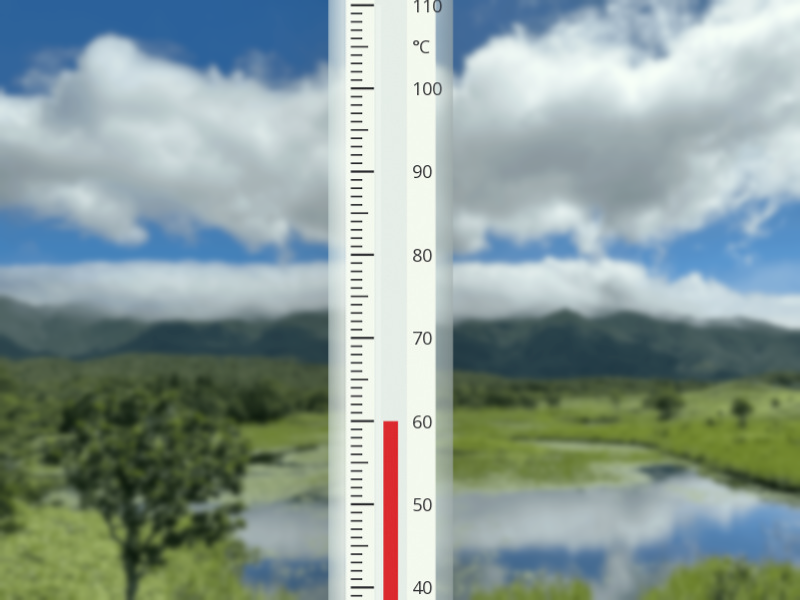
60
